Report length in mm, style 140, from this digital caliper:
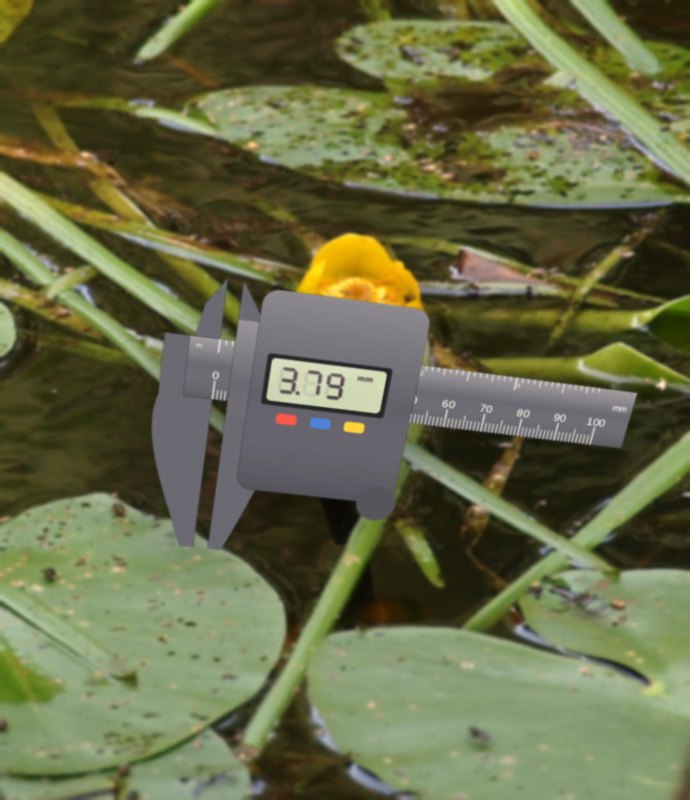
3.79
